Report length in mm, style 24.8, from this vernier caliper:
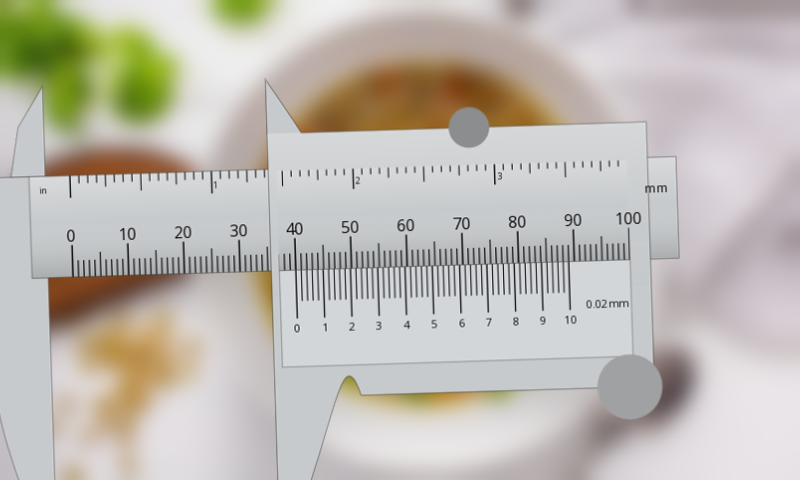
40.0
